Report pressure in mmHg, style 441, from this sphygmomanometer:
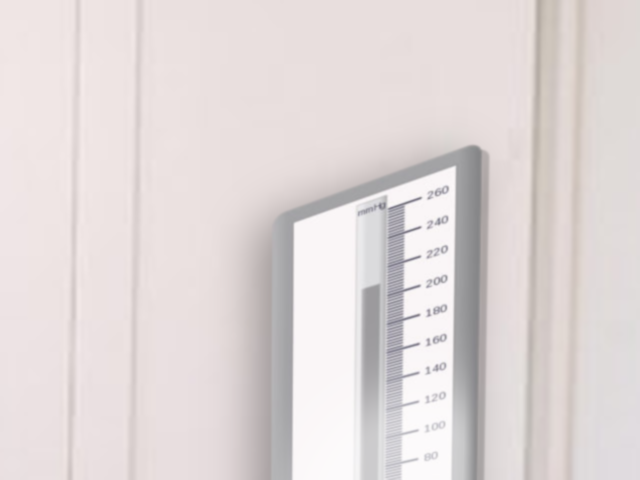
210
